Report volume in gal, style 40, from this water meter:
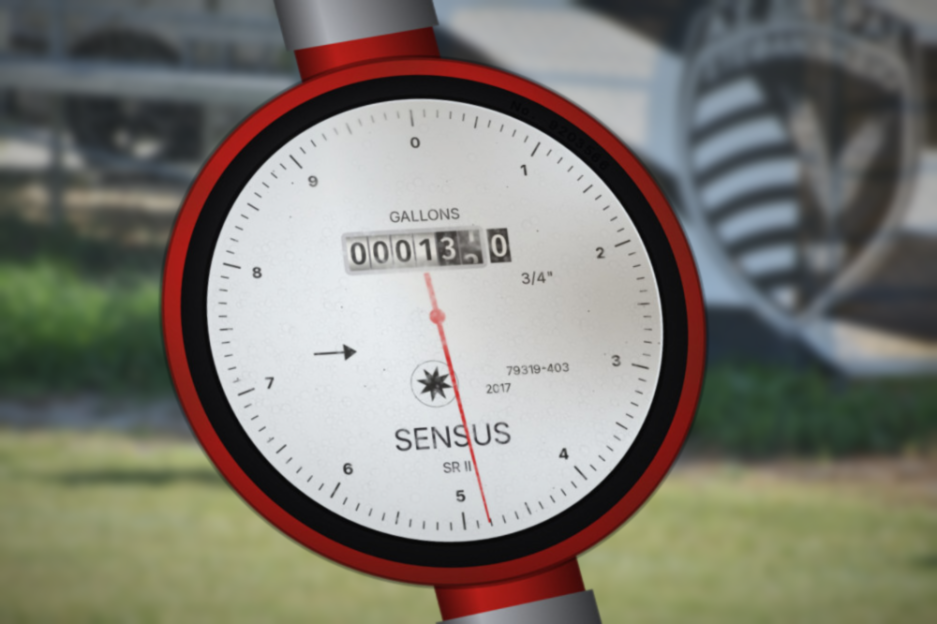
1314.8
